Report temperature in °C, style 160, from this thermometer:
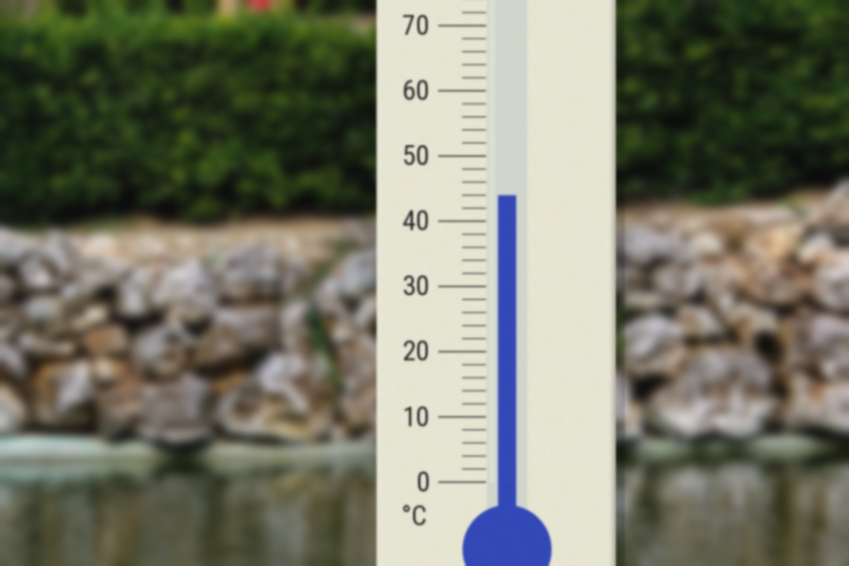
44
